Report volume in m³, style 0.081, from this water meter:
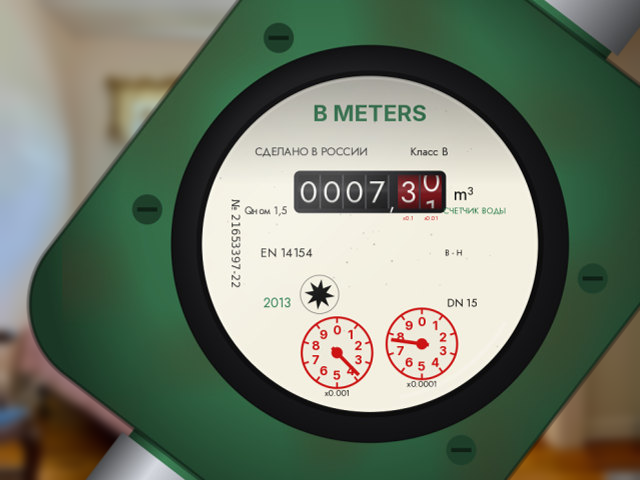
7.3037
